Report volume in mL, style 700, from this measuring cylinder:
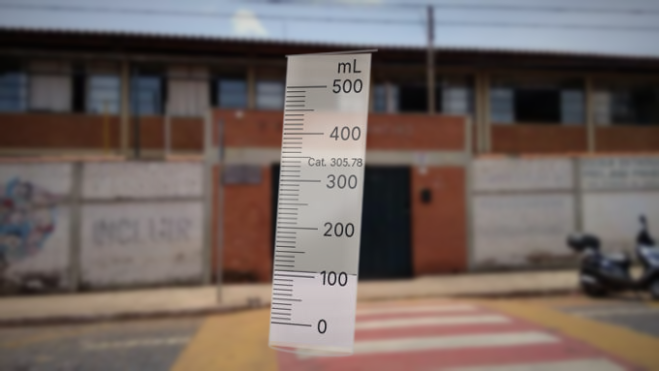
110
